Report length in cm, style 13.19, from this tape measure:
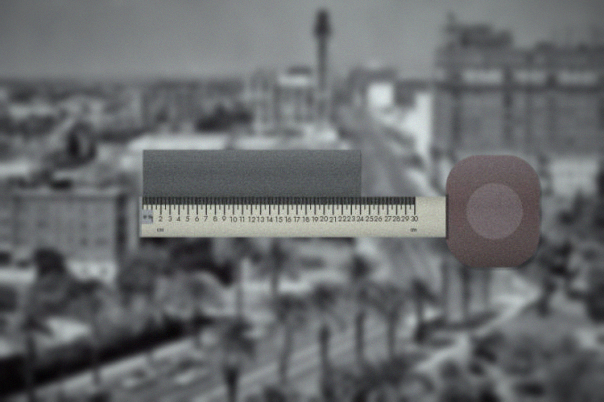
24
